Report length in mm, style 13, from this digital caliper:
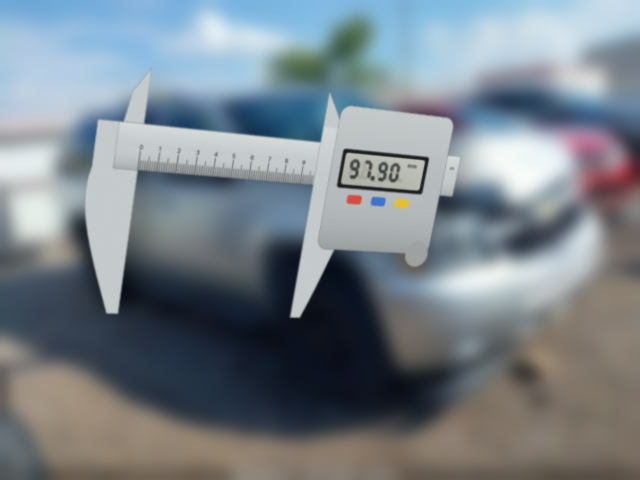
97.90
